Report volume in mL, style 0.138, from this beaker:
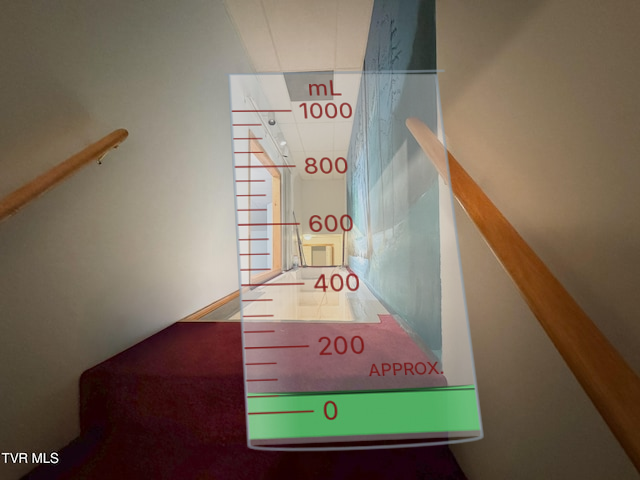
50
